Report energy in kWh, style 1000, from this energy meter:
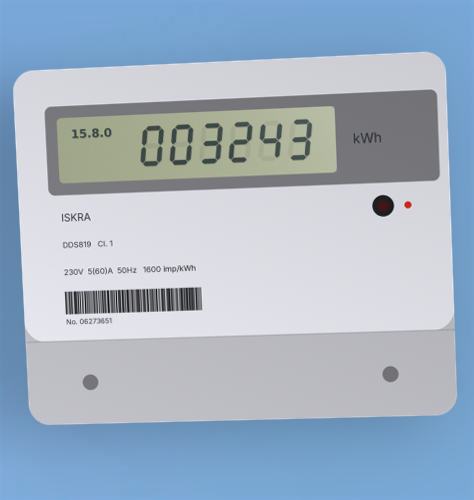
3243
